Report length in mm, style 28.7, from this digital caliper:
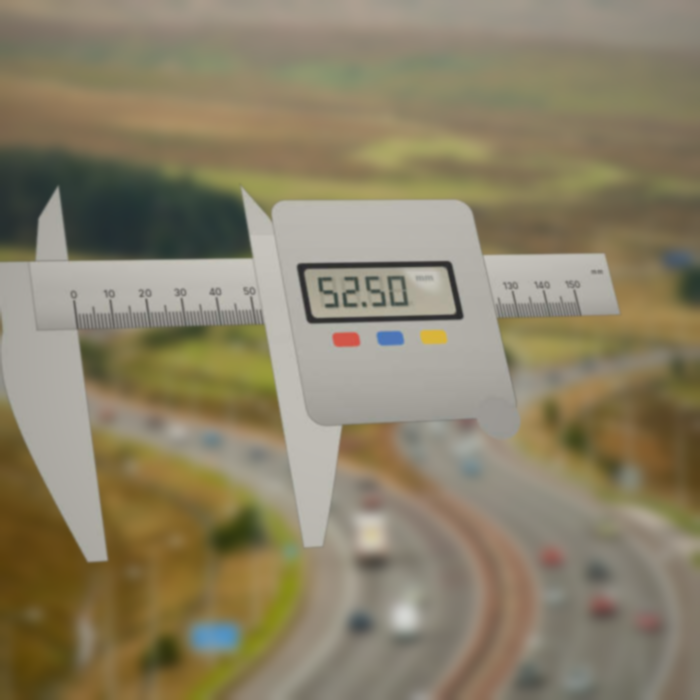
52.50
